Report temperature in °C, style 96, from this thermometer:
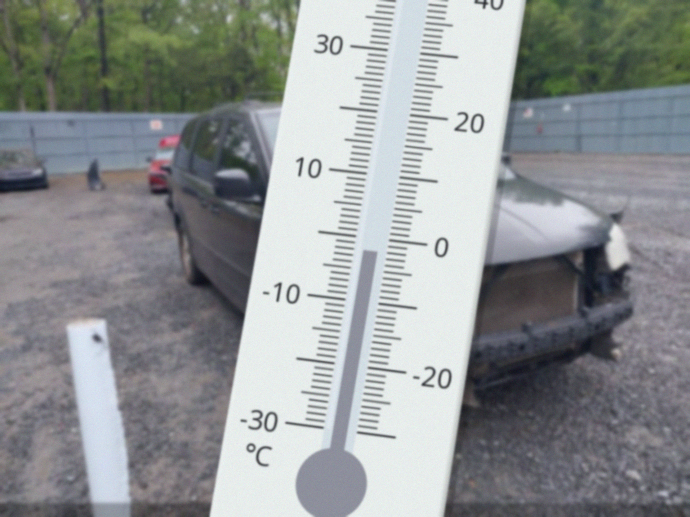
-2
